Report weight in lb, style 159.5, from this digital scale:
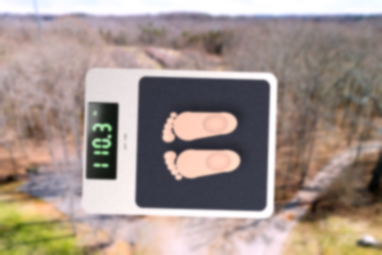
110.3
